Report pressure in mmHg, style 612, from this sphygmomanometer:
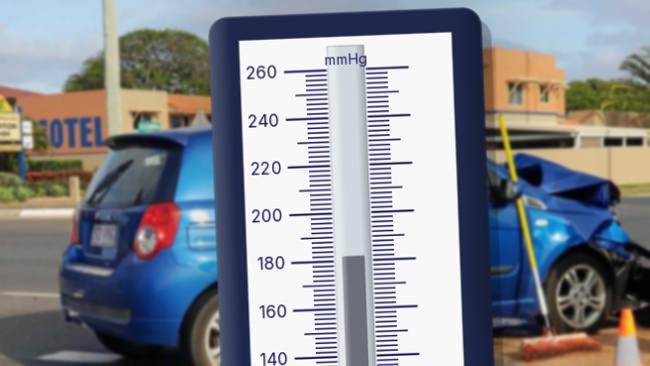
182
